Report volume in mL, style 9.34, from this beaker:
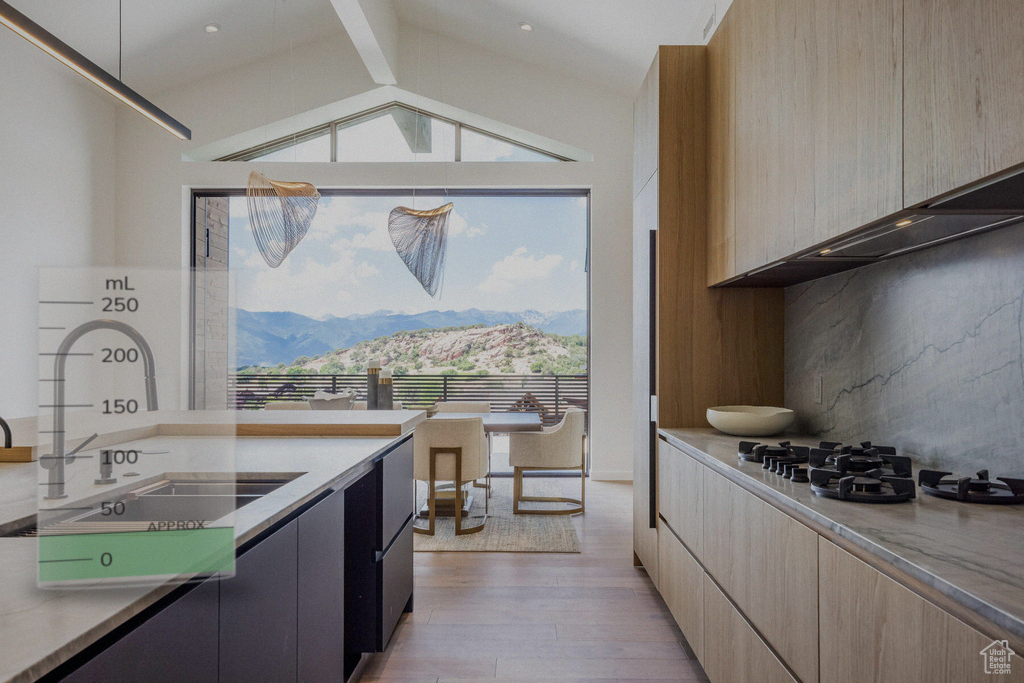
25
